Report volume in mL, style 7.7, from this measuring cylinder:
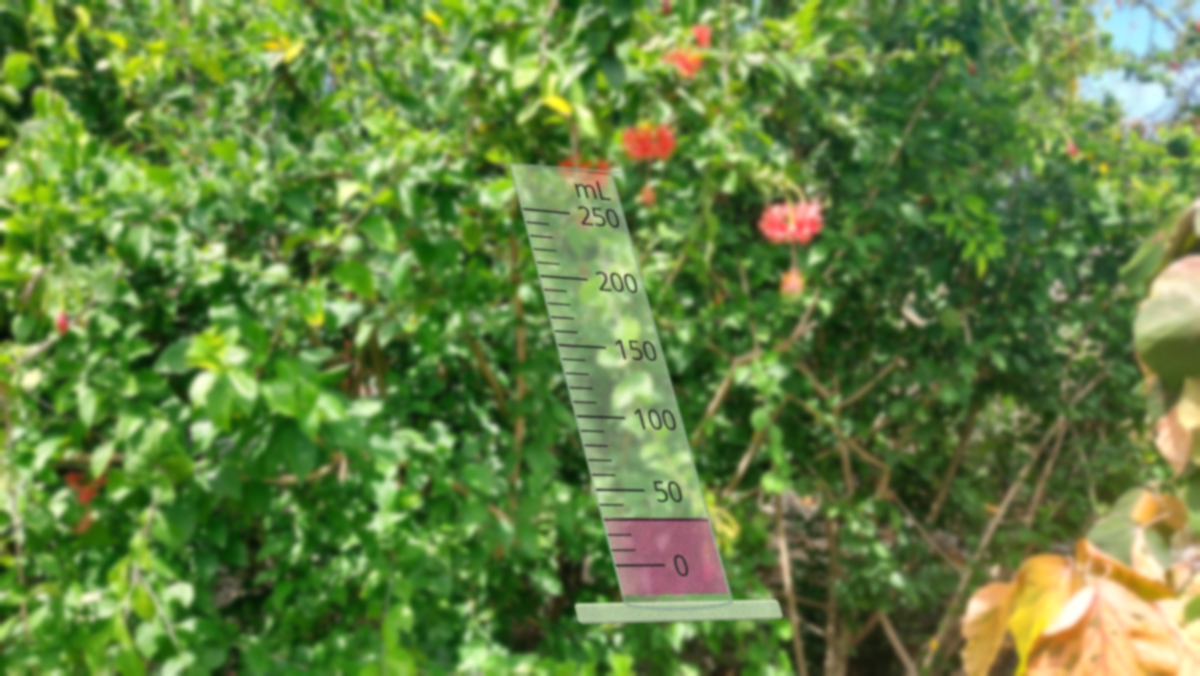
30
